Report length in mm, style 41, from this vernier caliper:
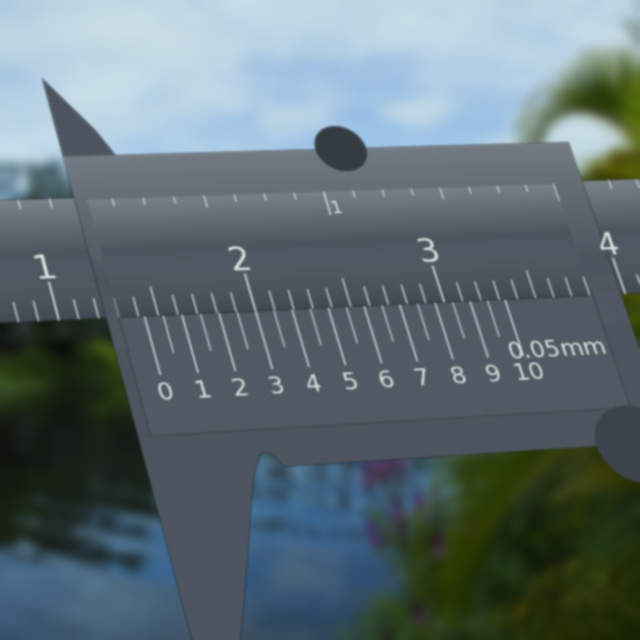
14.3
